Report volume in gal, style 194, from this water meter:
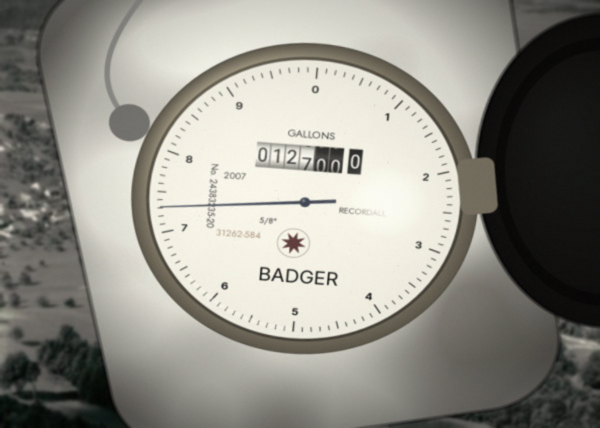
126997.3
